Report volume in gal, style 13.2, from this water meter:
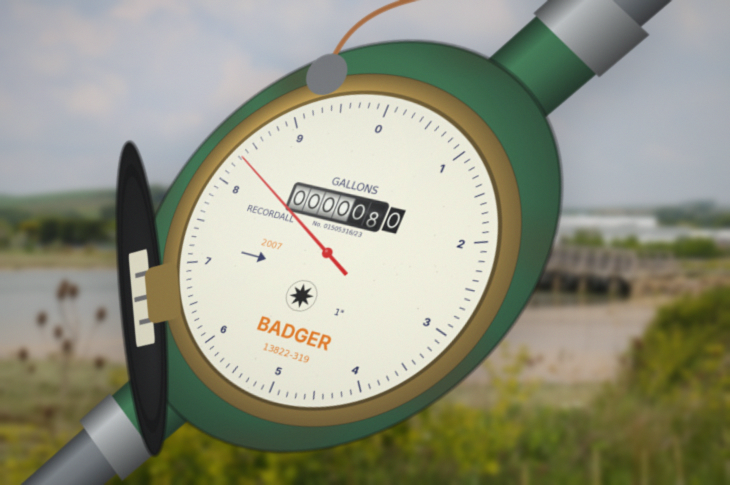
78.3
